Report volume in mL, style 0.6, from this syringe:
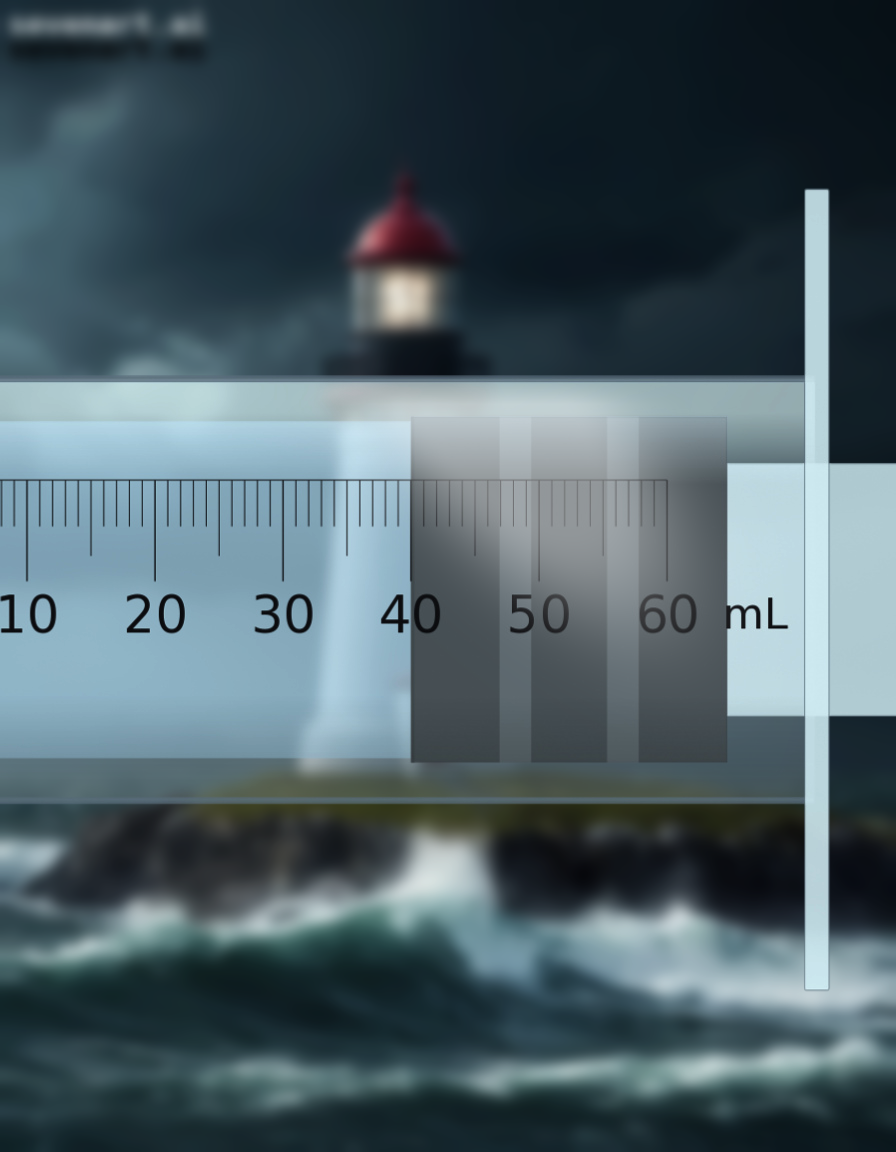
40
